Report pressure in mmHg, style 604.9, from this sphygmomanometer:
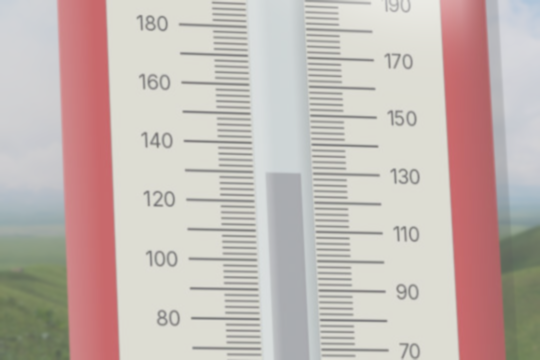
130
